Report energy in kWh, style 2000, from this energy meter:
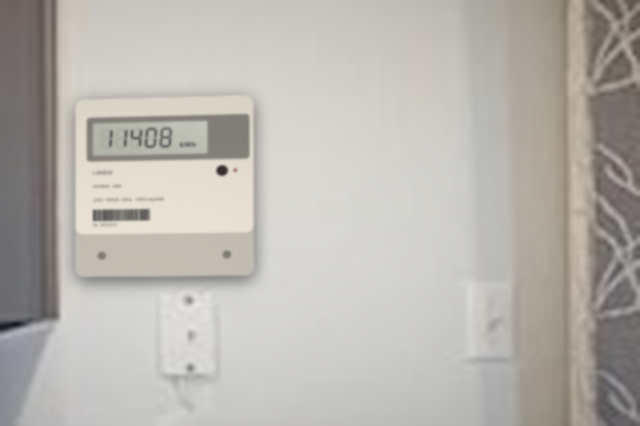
11408
